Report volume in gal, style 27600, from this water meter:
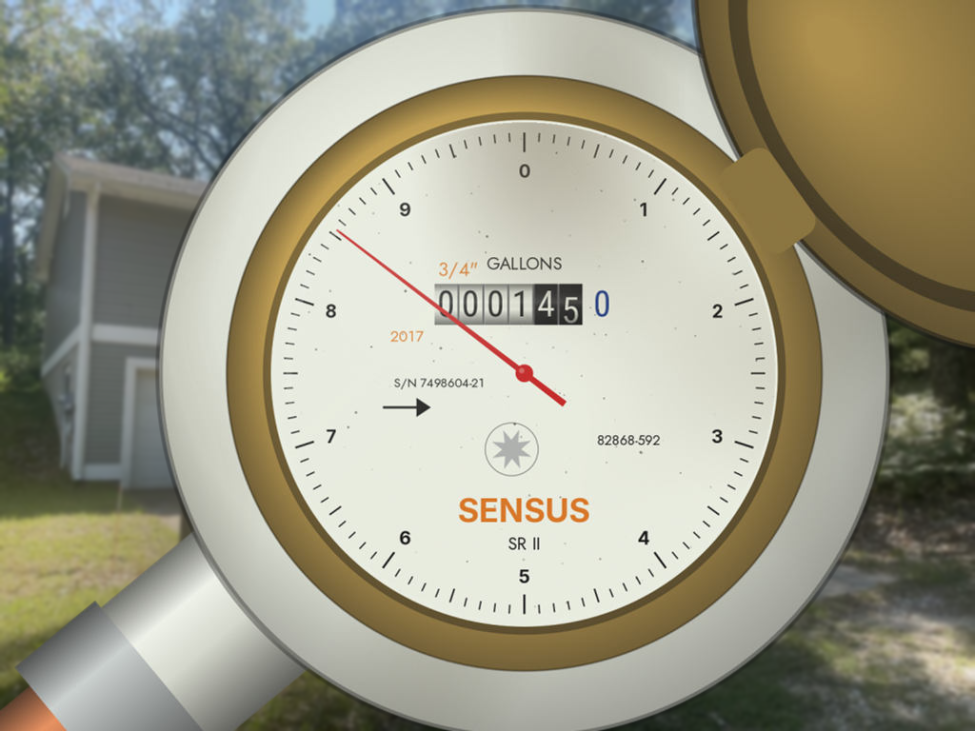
1448.5
